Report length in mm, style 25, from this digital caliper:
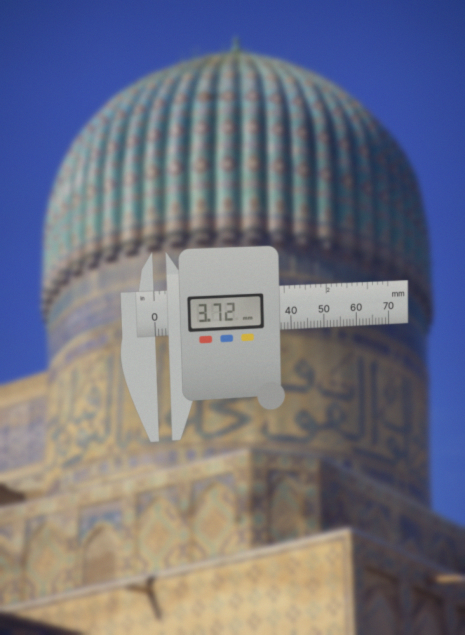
3.72
